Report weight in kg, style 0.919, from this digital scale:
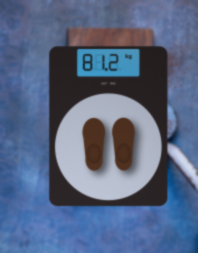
81.2
